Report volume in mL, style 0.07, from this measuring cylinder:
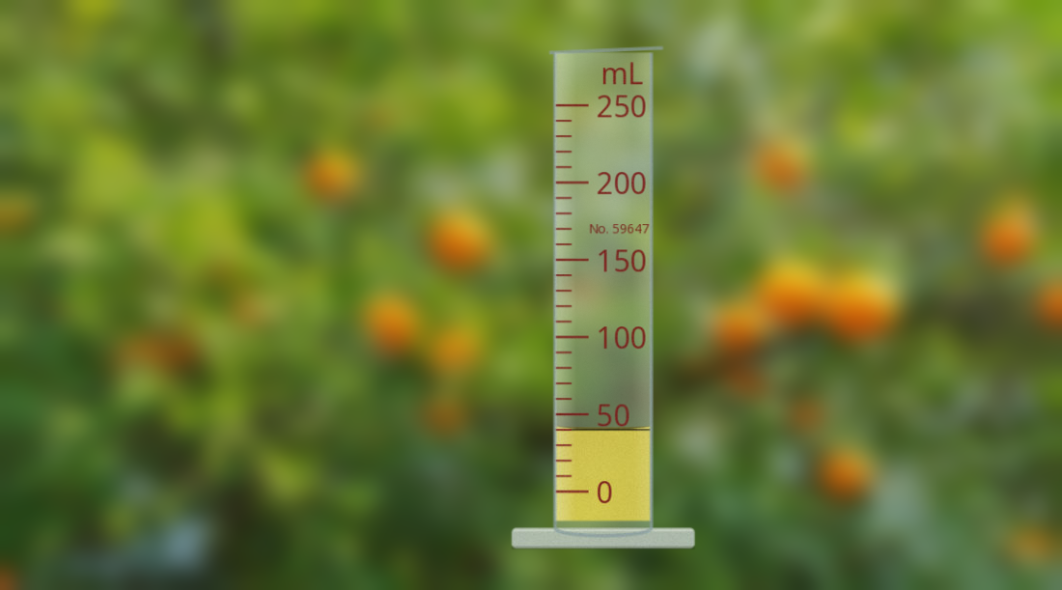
40
